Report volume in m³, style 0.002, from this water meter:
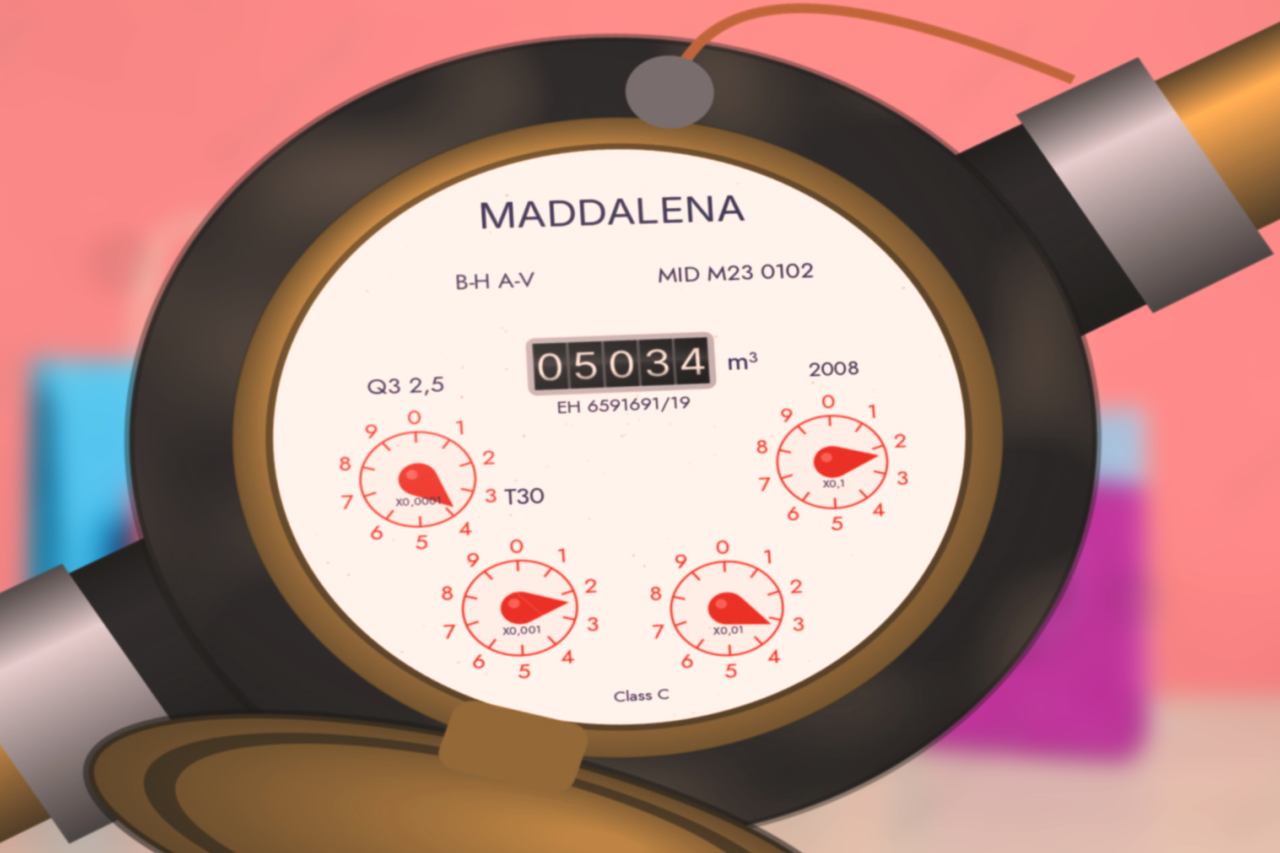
5034.2323
